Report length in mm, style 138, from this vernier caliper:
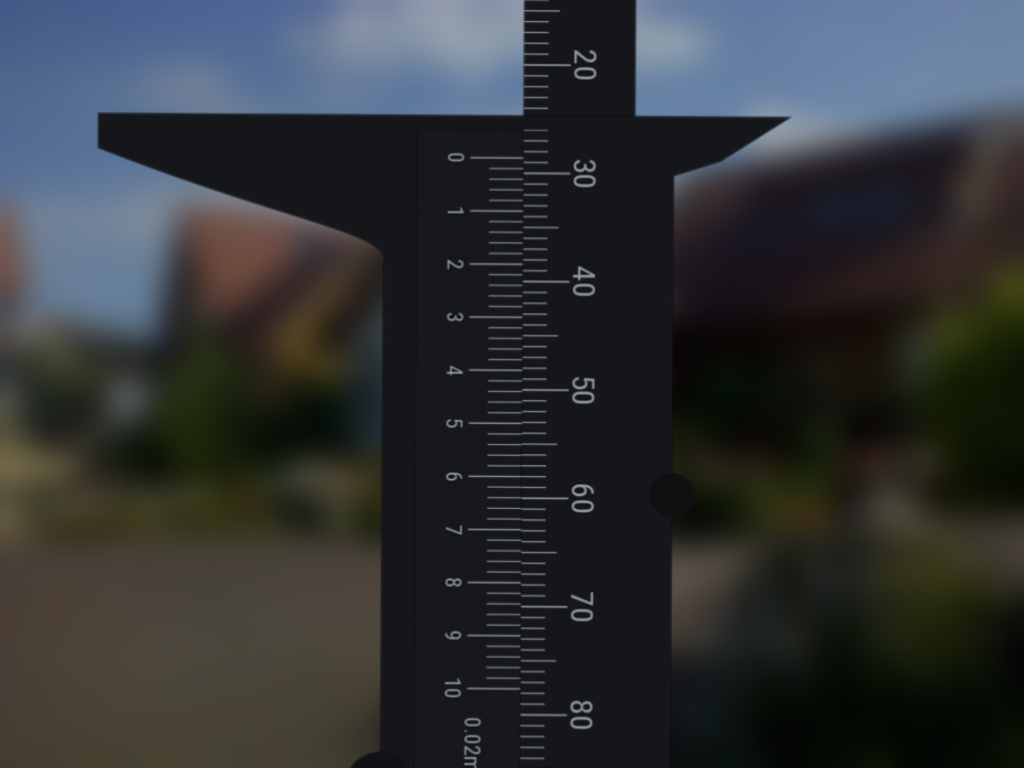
28.6
